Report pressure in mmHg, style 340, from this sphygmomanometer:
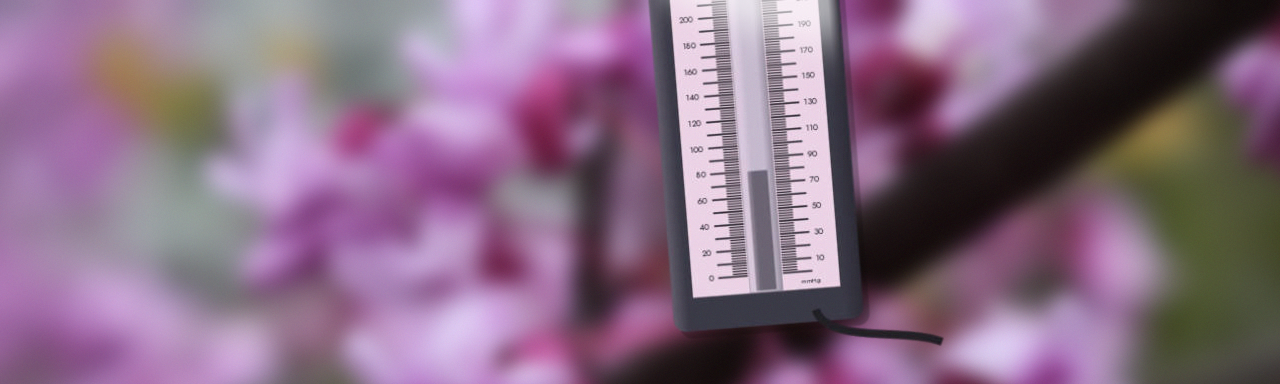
80
